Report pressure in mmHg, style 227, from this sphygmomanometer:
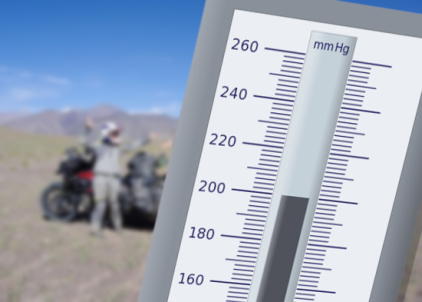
200
